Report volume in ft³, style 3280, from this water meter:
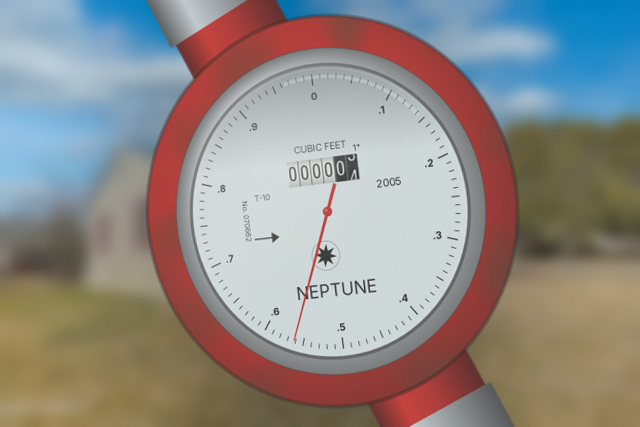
3.56
